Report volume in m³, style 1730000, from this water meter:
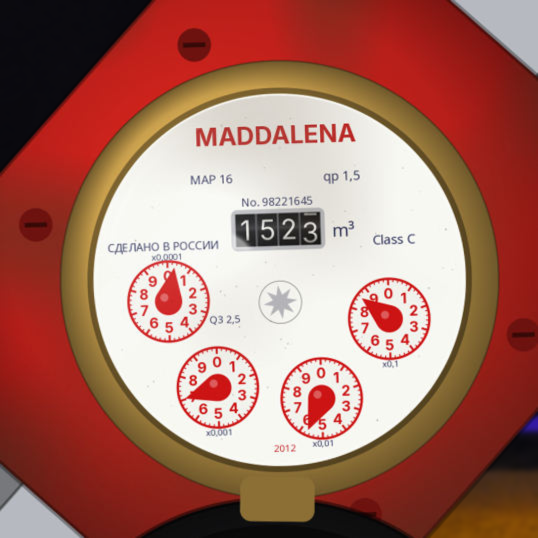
1522.8570
